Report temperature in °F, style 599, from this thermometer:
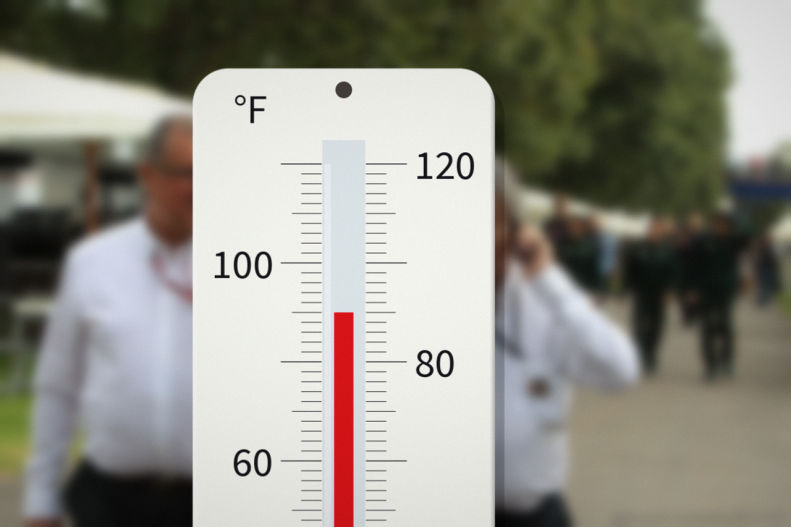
90
